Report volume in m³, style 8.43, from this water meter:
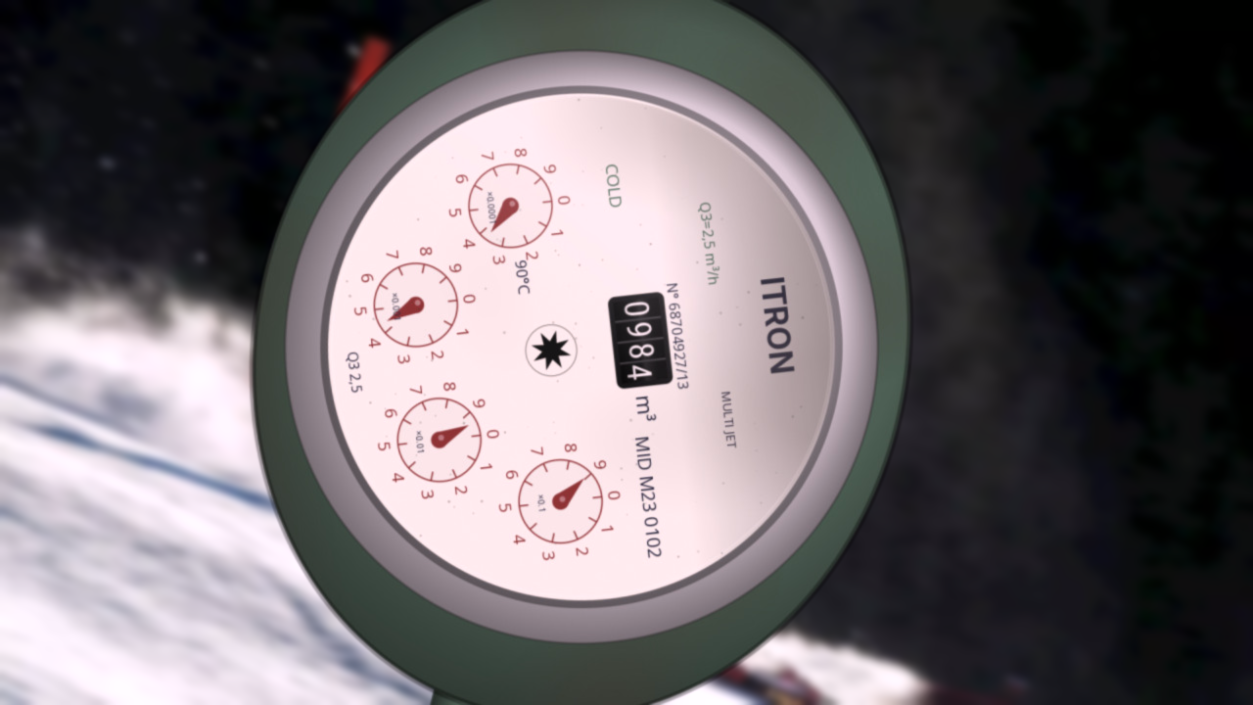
983.8943
